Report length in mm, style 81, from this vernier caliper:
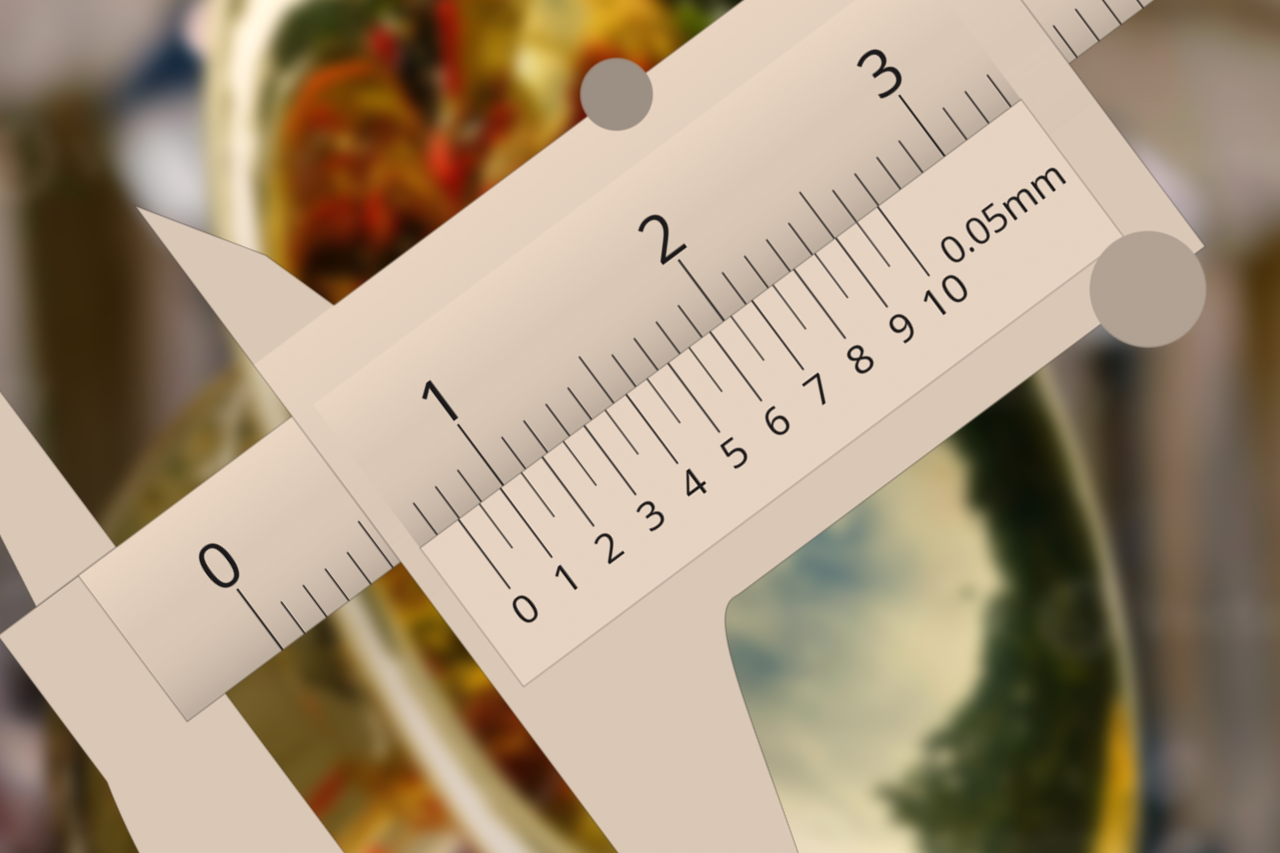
7.95
